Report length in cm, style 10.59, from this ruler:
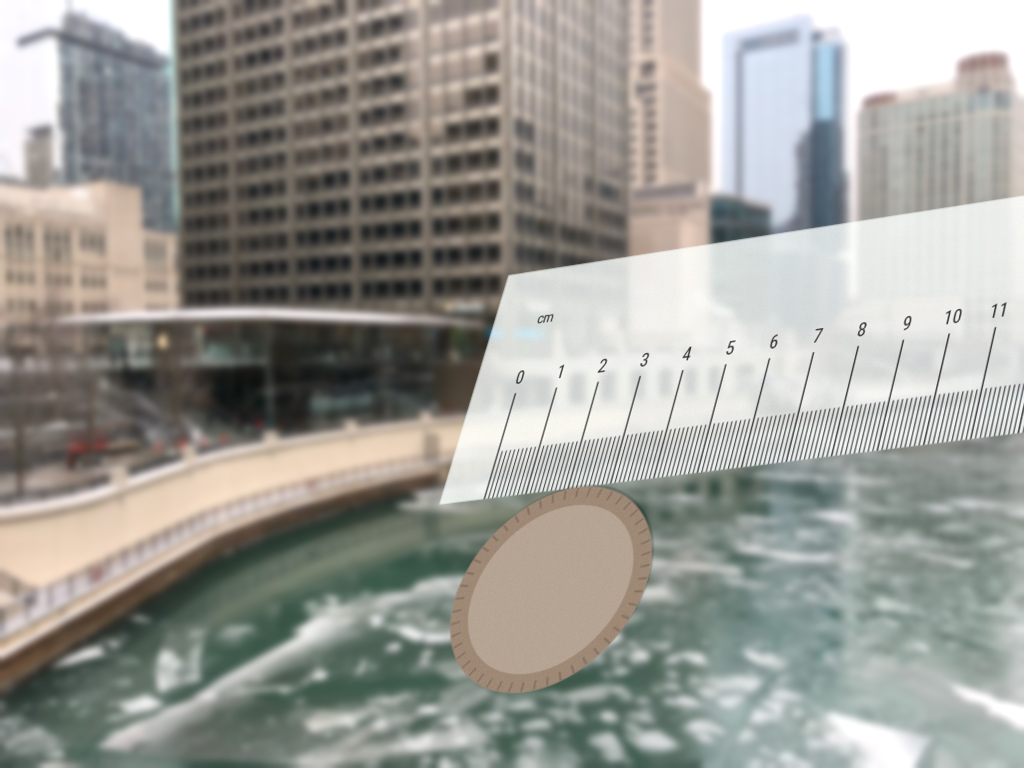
4.5
